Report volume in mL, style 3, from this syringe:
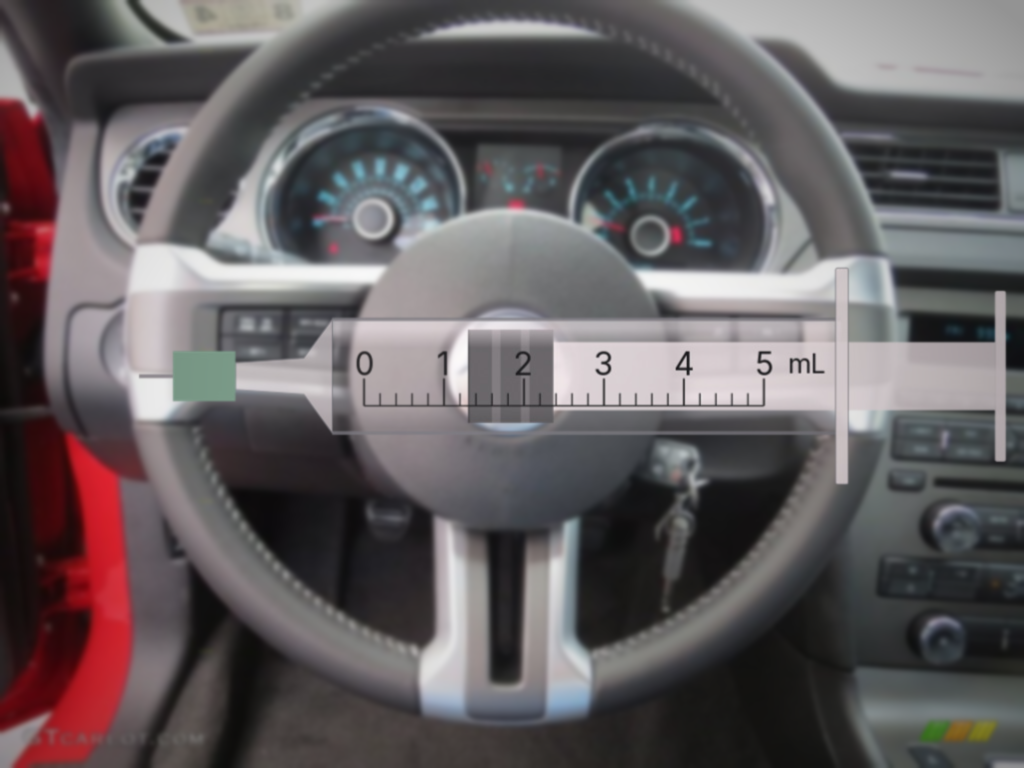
1.3
